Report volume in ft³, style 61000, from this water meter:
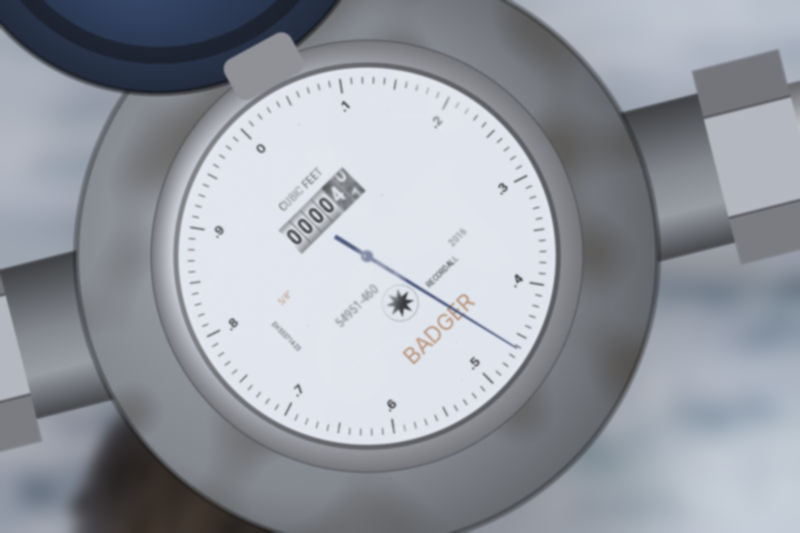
40.46
